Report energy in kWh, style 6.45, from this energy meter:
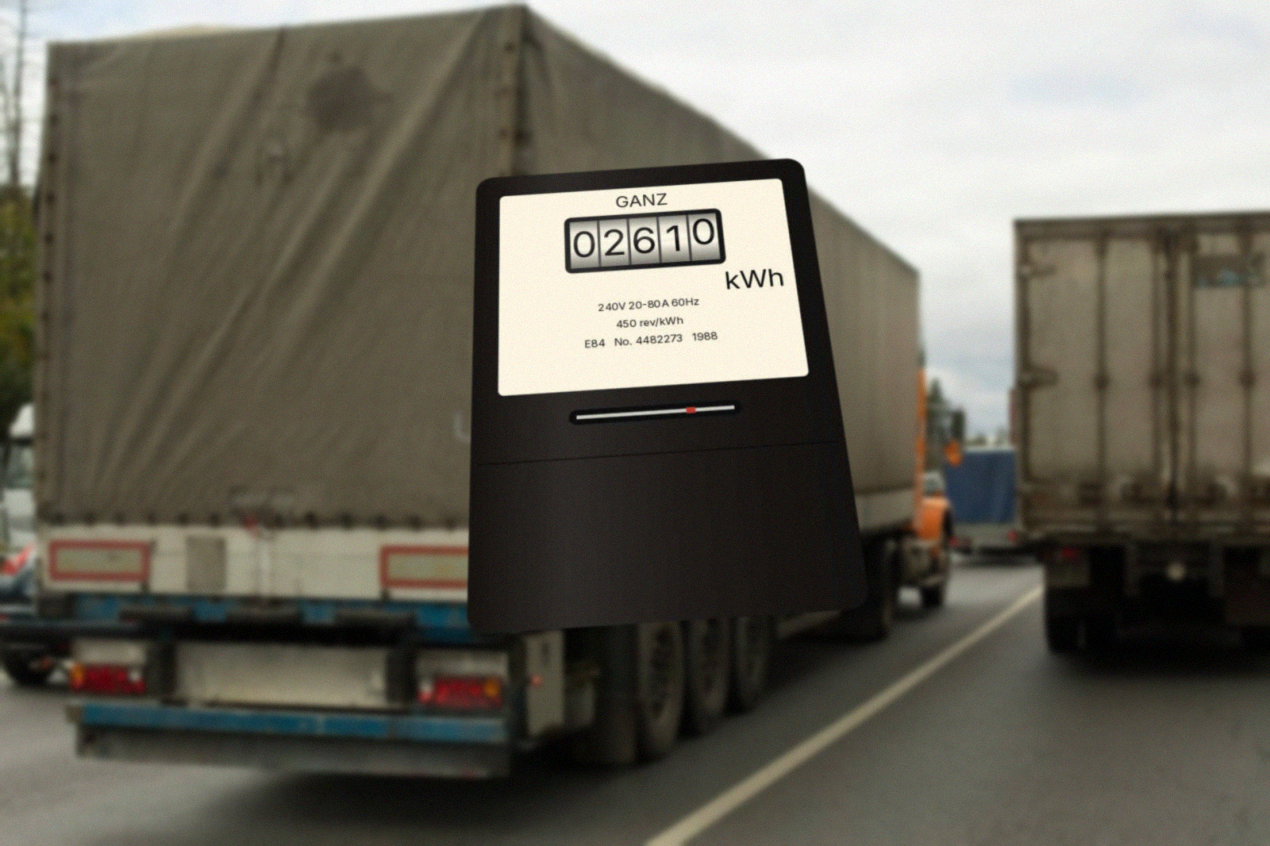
2610
